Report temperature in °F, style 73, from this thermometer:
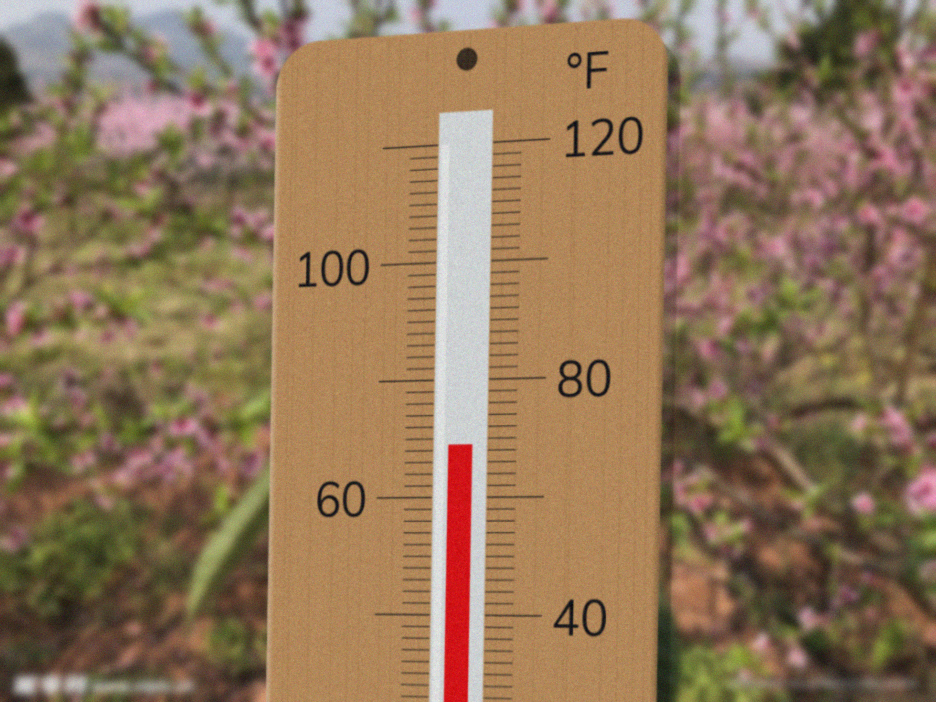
69
